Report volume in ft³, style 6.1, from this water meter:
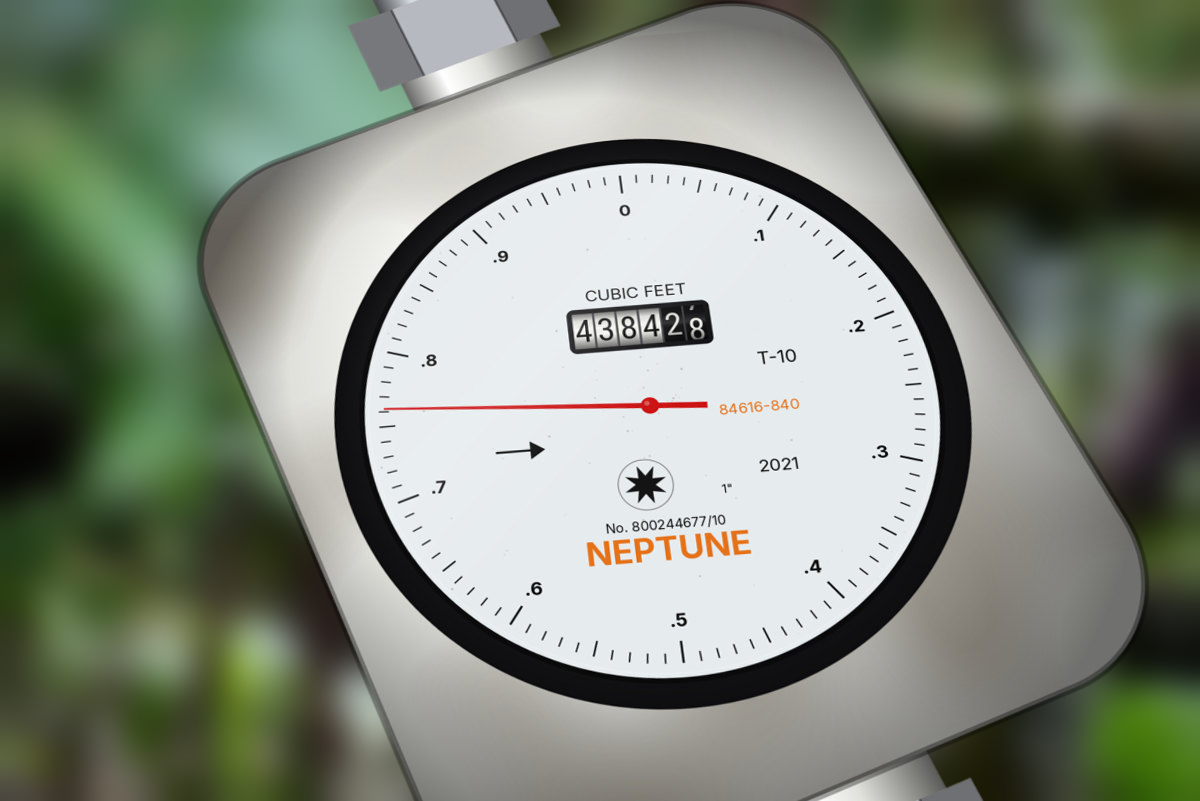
438427.76
